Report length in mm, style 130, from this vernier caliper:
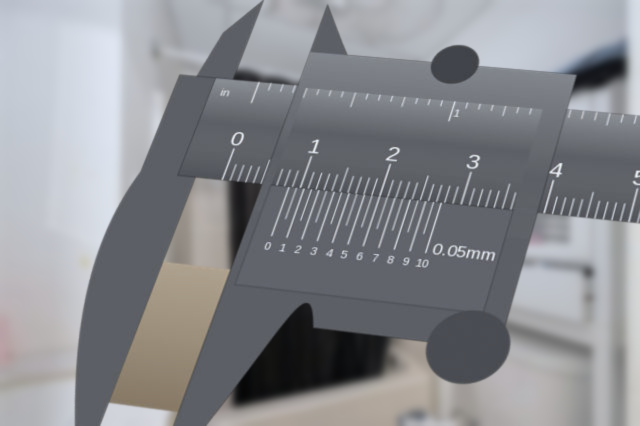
8.6
